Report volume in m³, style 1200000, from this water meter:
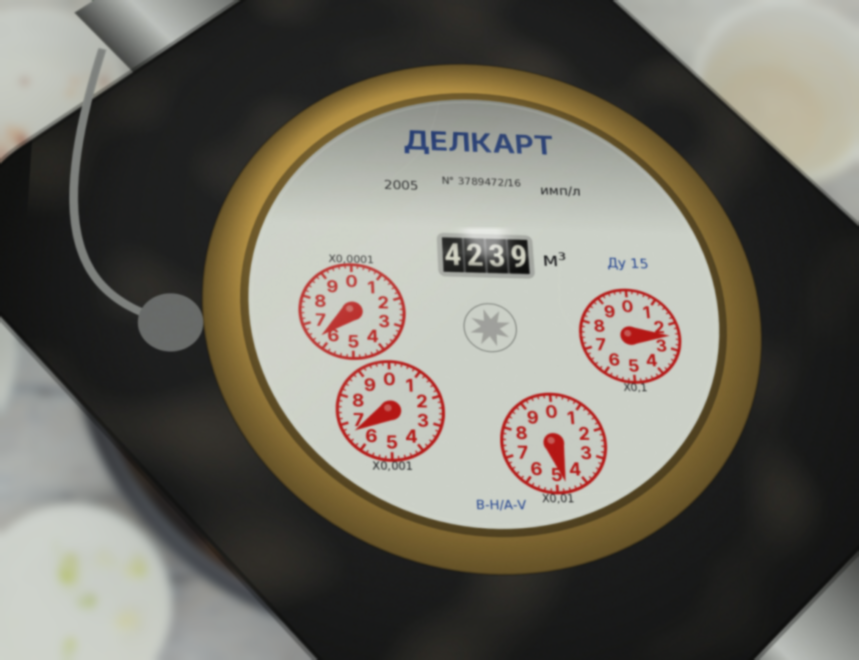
4239.2466
